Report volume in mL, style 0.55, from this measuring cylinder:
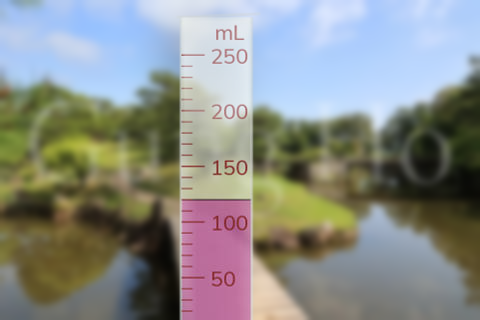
120
